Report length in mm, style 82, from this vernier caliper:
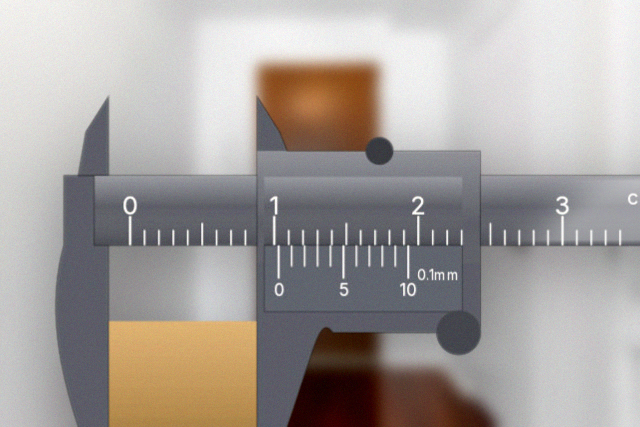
10.3
